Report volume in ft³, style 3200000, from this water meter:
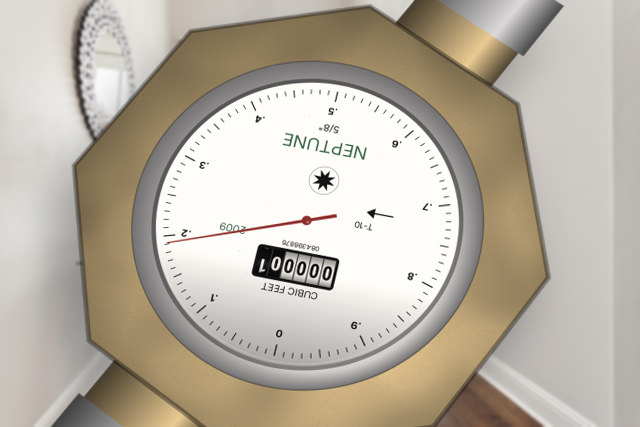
1.19
